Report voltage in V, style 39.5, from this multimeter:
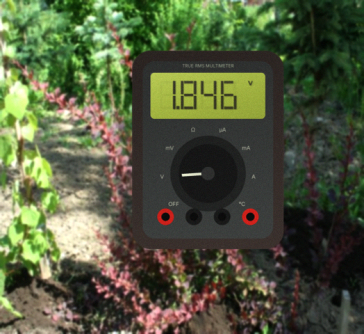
1.846
